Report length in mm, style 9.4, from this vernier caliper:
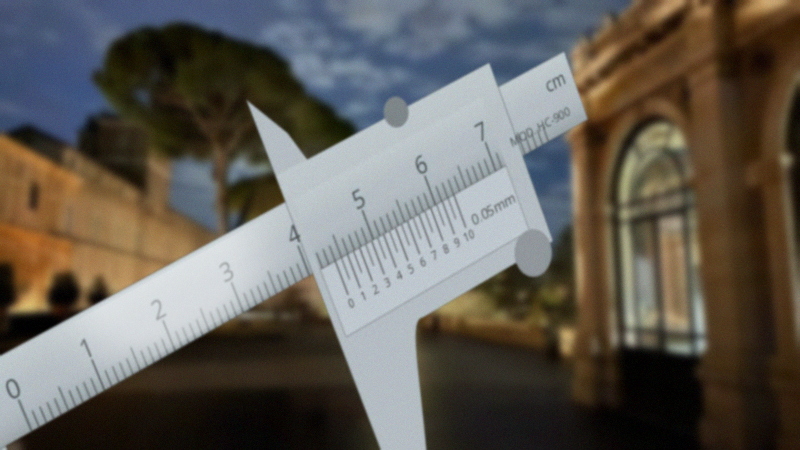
44.0
